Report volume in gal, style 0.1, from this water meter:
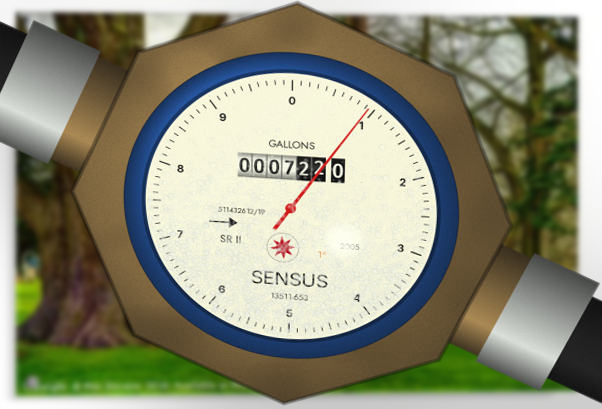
7220.9
